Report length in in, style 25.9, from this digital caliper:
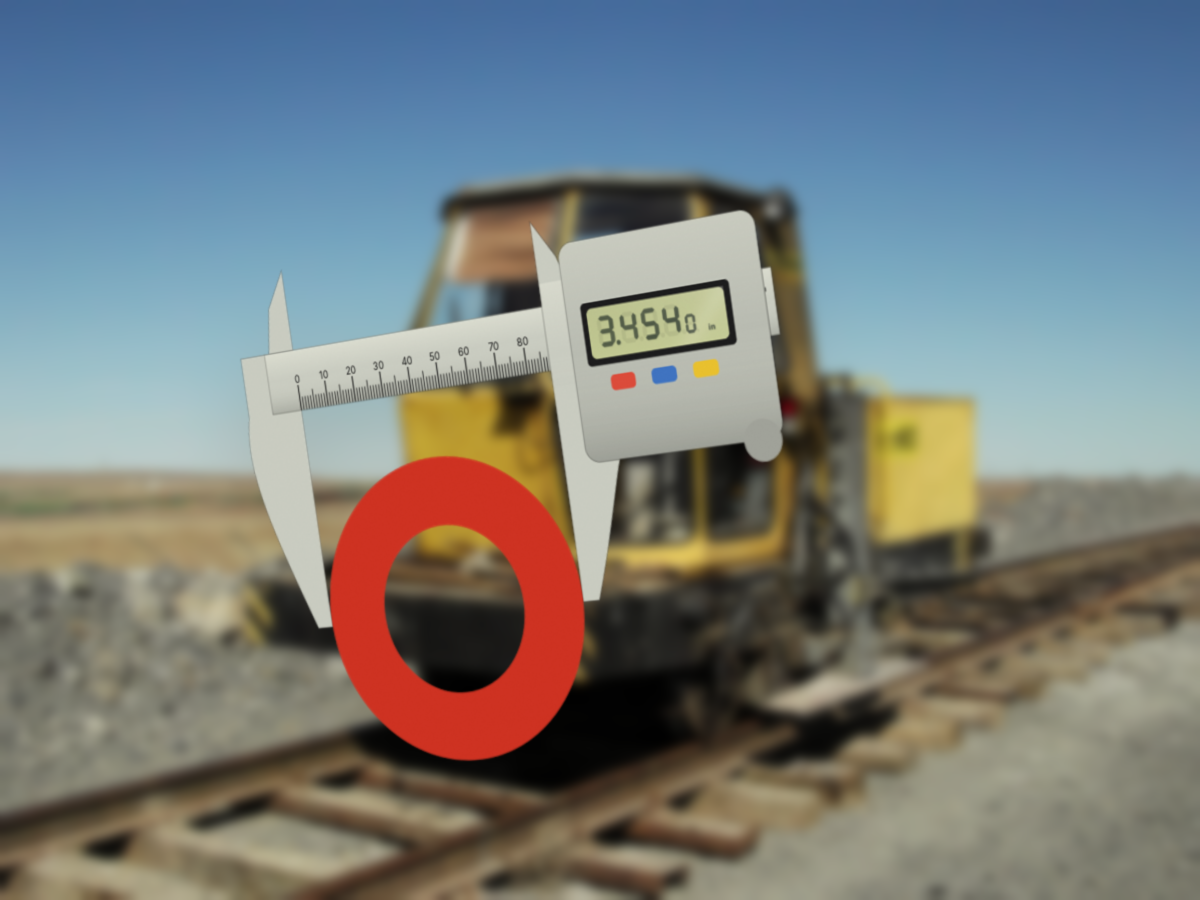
3.4540
